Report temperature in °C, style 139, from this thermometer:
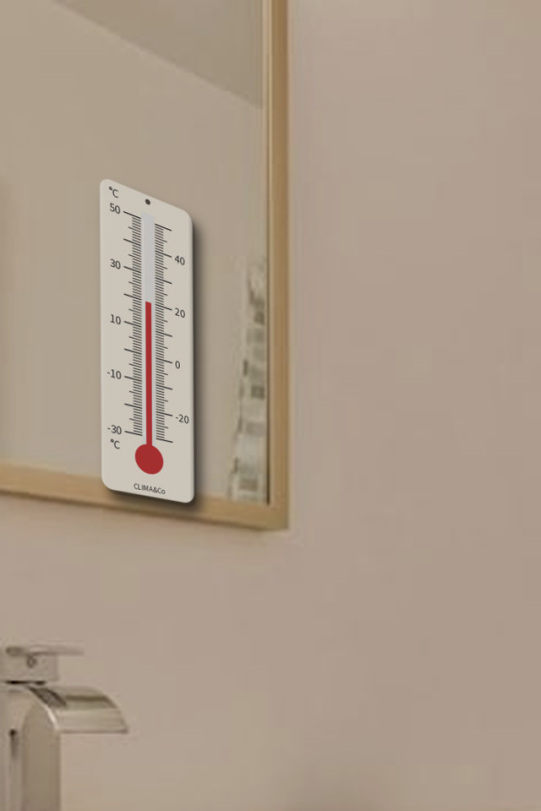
20
